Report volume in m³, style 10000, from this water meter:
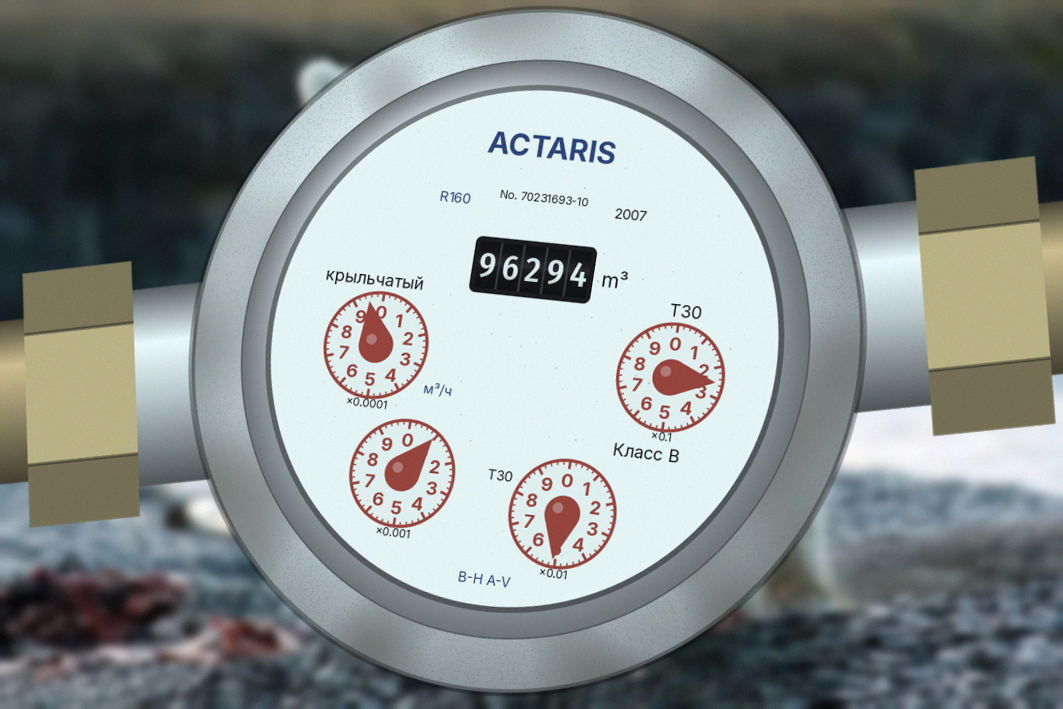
96294.2509
